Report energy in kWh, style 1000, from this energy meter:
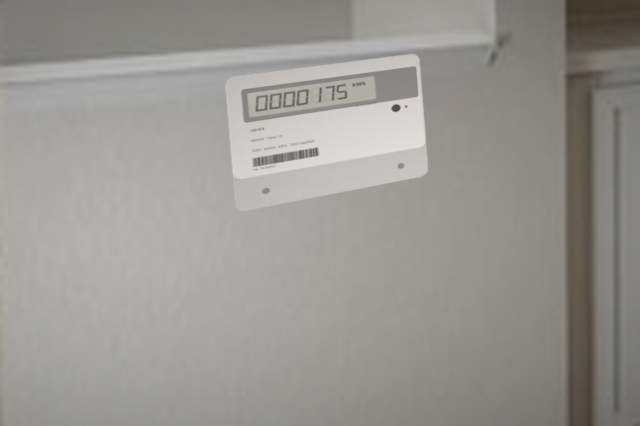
175
